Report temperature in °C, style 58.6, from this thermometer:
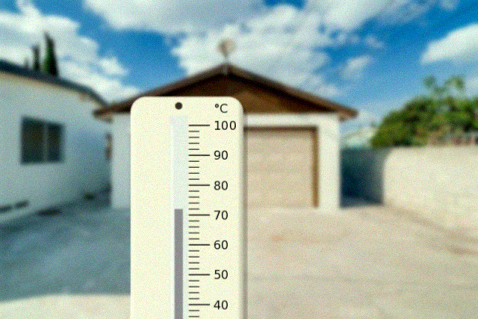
72
